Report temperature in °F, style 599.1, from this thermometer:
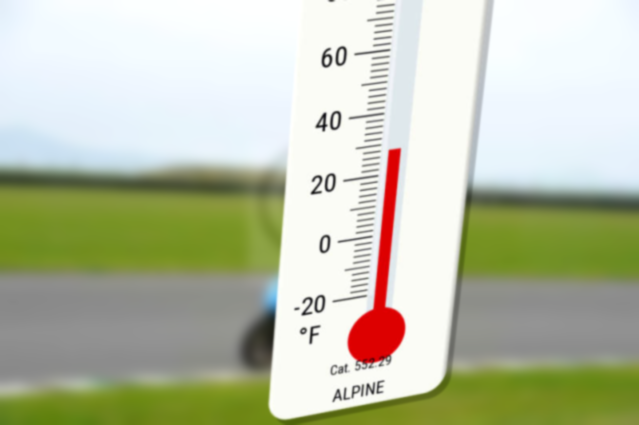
28
